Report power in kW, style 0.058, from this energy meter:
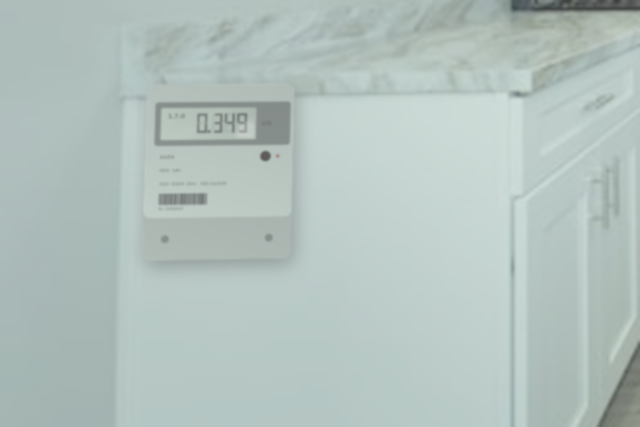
0.349
